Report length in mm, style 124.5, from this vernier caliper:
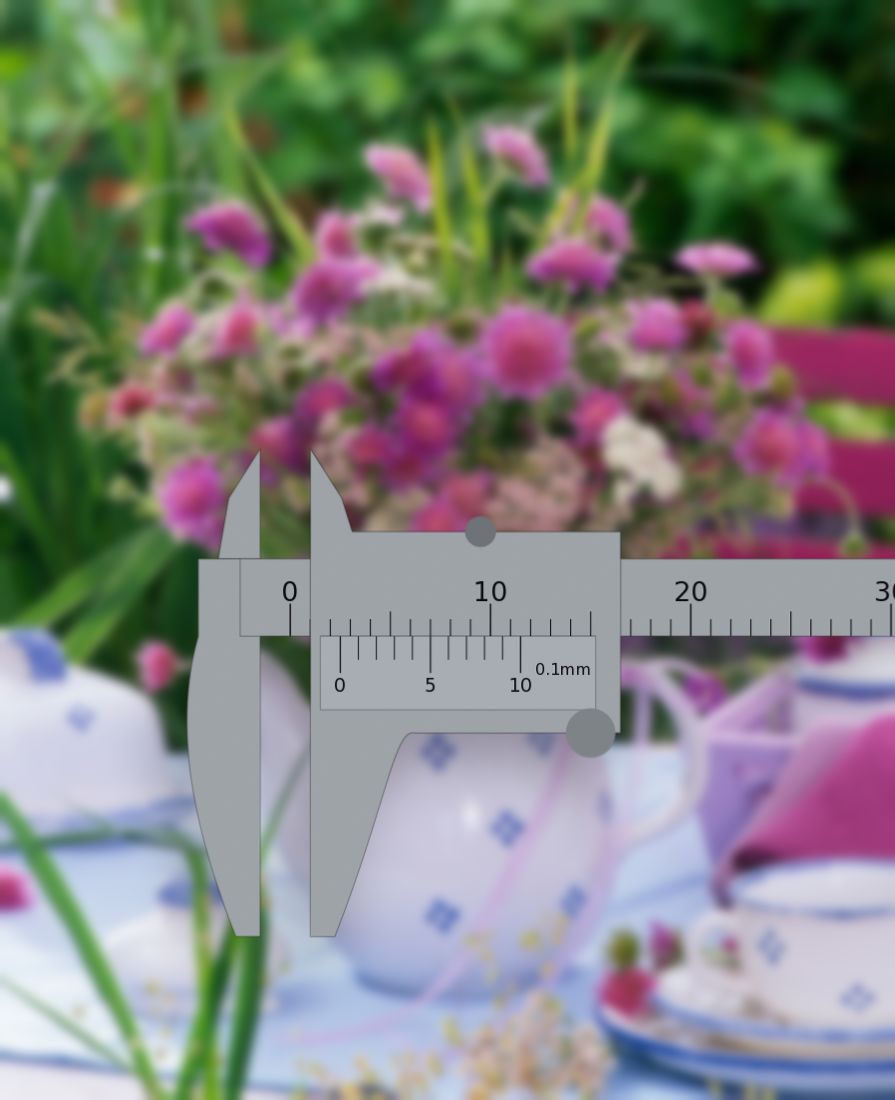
2.5
